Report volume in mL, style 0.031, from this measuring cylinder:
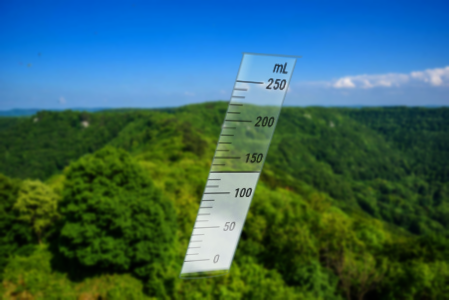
130
